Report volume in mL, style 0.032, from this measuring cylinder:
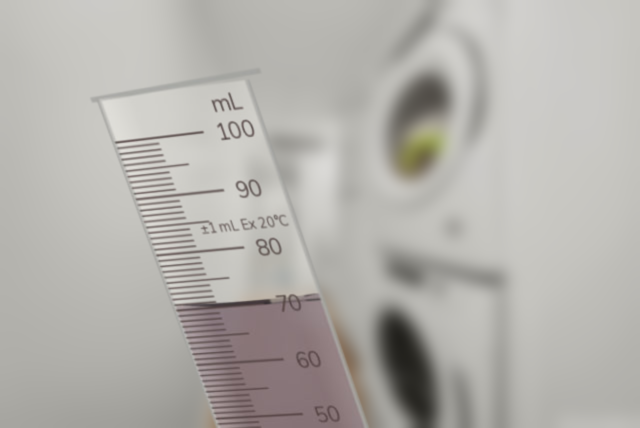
70
